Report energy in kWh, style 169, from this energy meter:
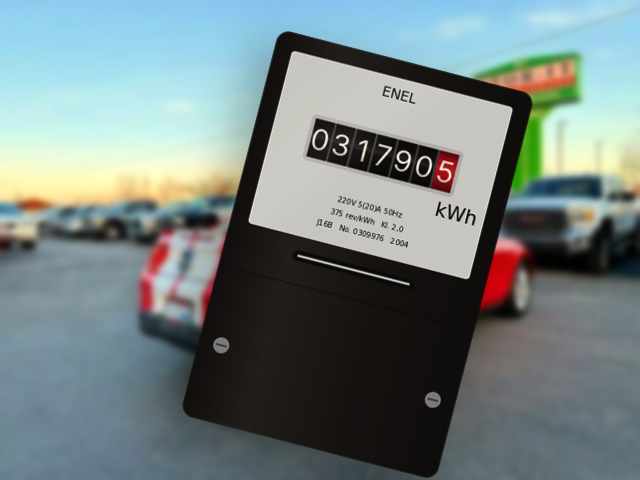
31790.5
